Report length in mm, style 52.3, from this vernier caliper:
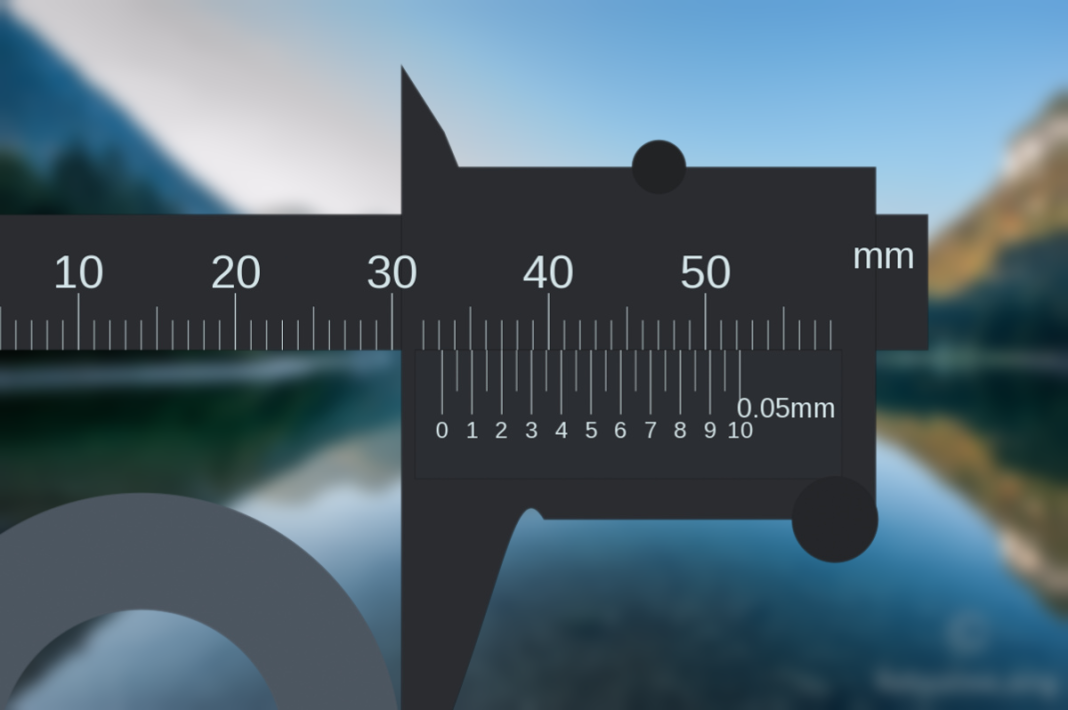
33.2
